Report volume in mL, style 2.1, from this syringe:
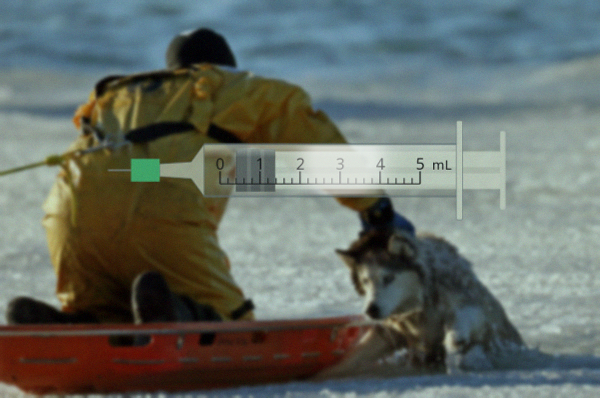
0.4
